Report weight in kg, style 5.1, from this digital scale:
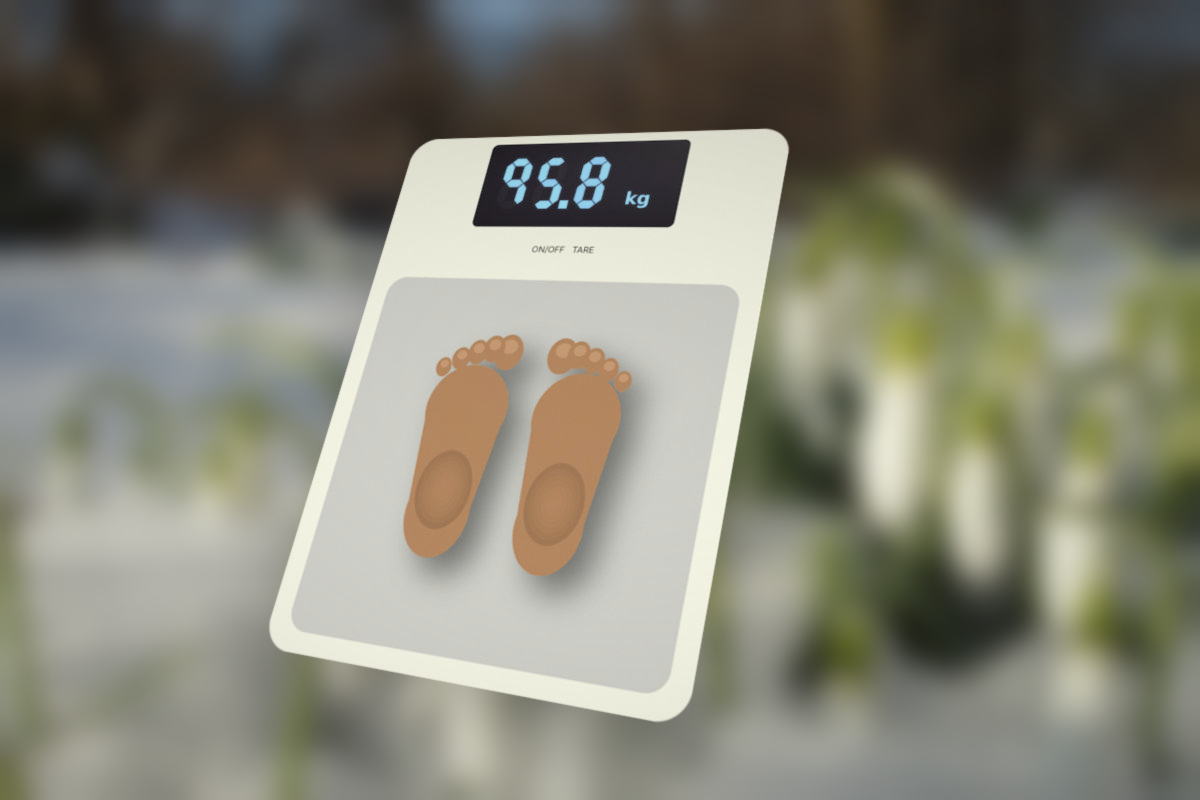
95.8
